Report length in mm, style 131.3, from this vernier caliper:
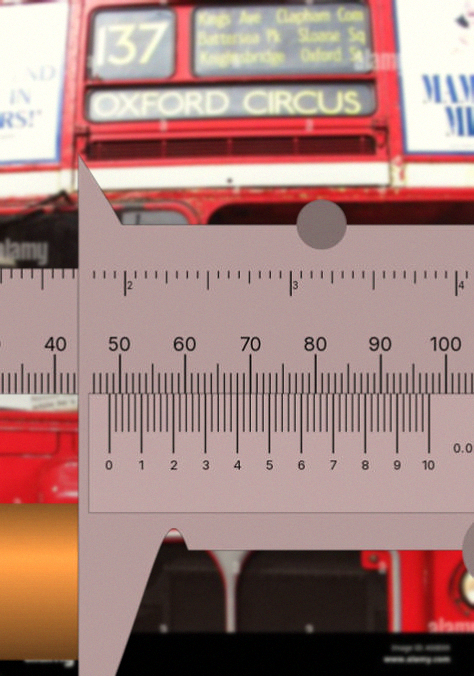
48.4
